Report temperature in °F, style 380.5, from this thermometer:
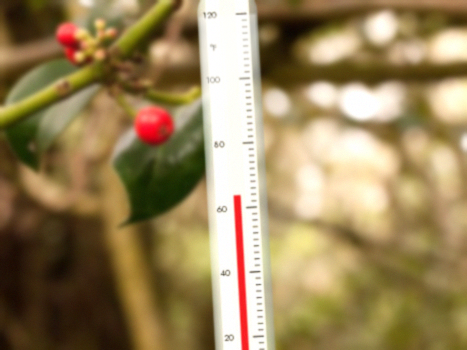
64
